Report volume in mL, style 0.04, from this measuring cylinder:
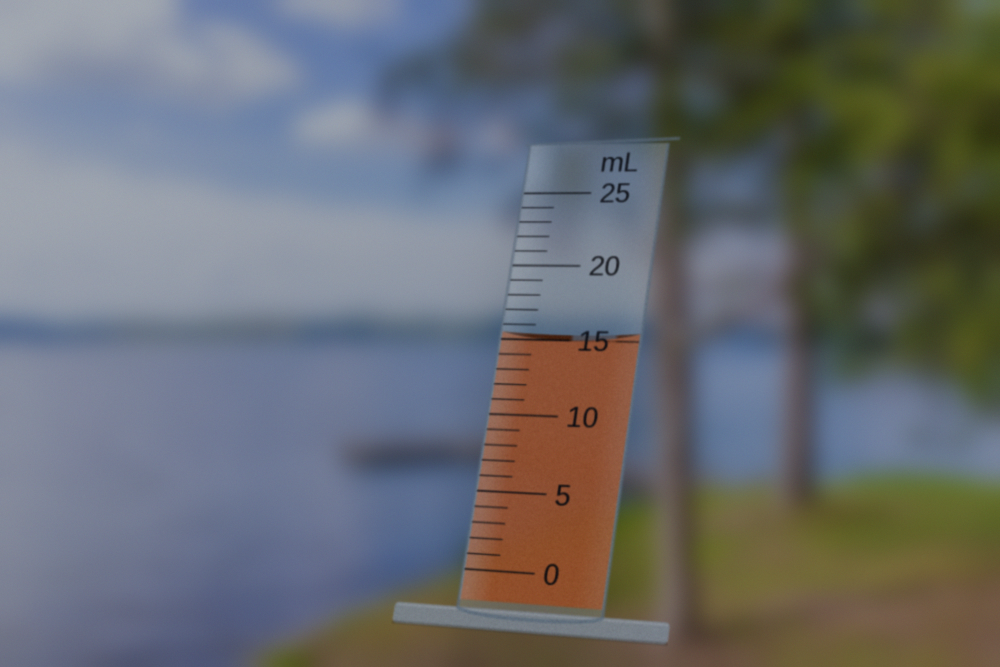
15
